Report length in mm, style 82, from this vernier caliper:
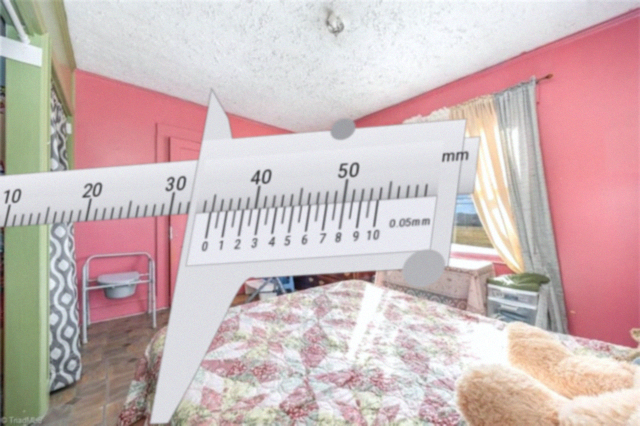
34.8
